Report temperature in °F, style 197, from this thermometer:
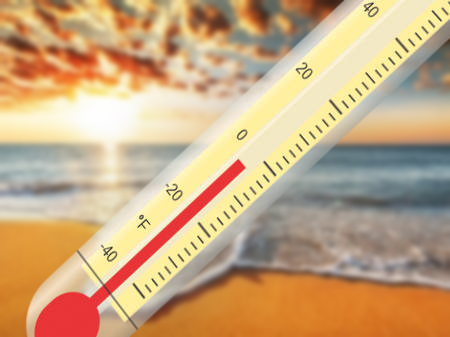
-4
